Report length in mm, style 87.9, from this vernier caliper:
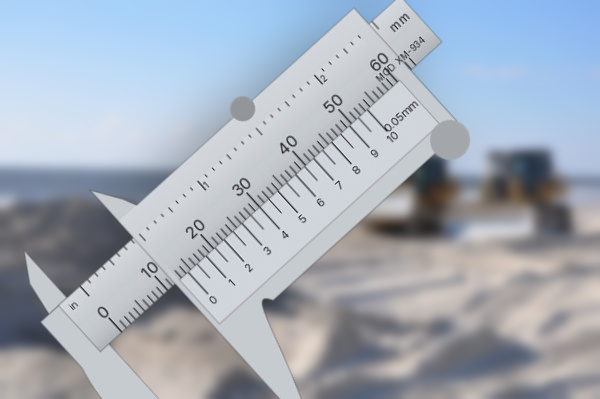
14.4
